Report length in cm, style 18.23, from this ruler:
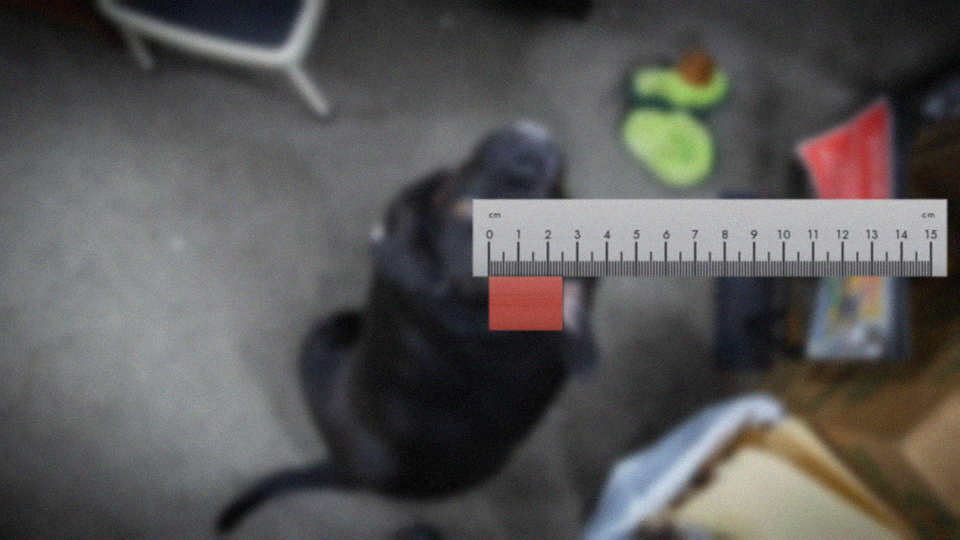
2.5
